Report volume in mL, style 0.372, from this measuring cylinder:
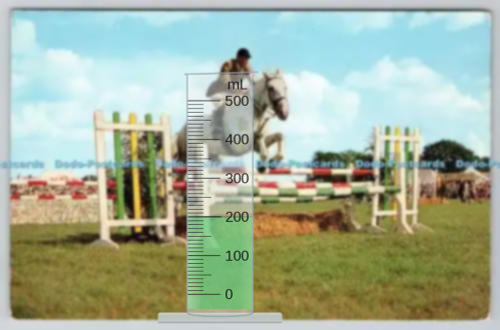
200
